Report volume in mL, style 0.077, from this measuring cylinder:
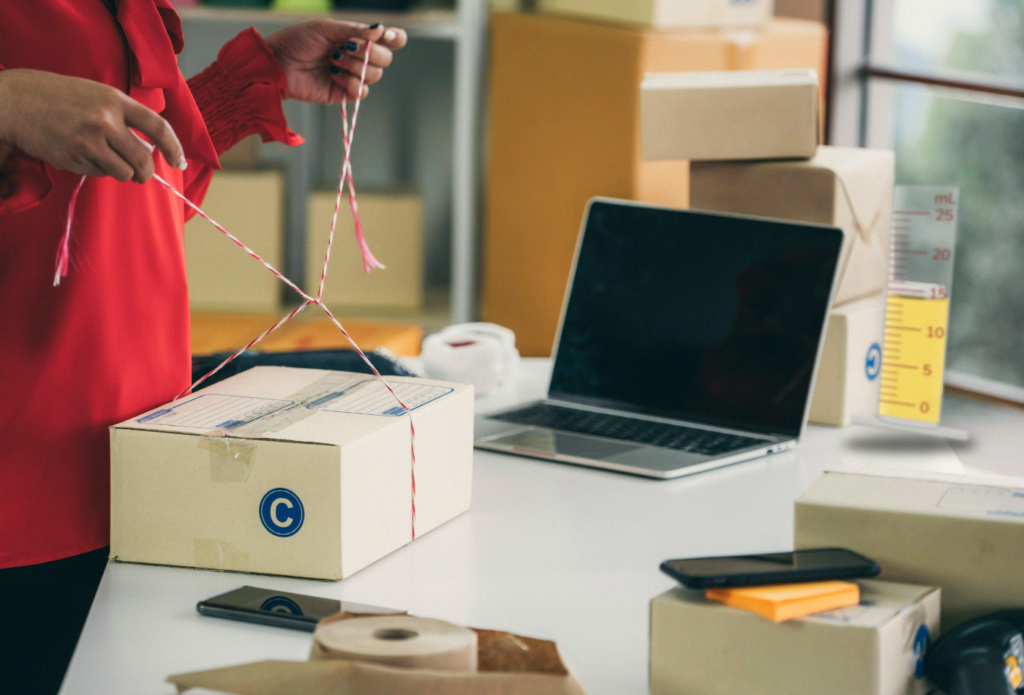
14
